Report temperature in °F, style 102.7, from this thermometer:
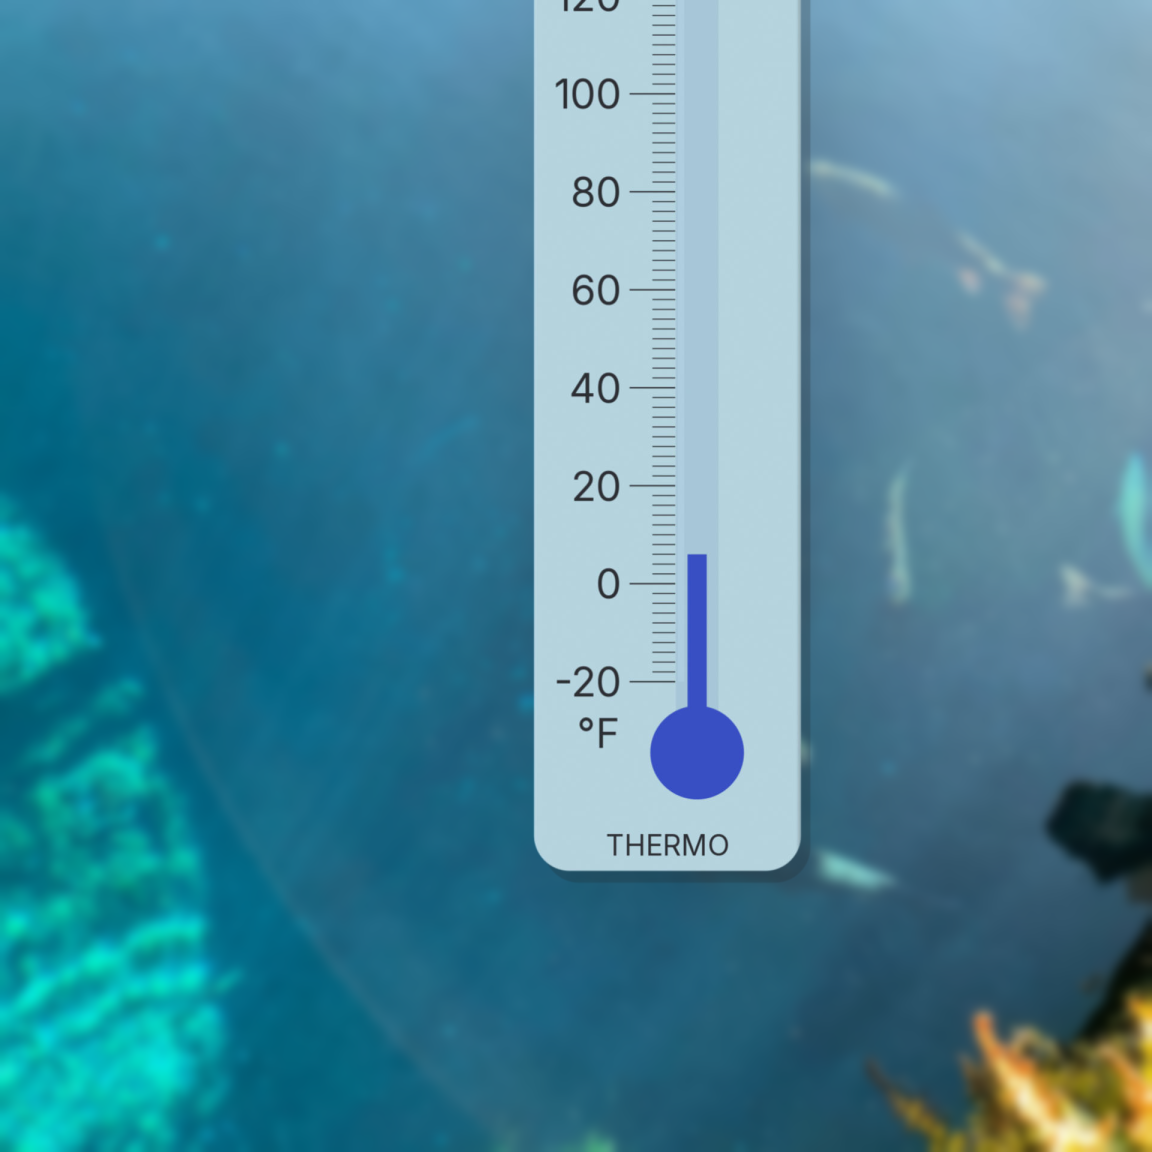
6
